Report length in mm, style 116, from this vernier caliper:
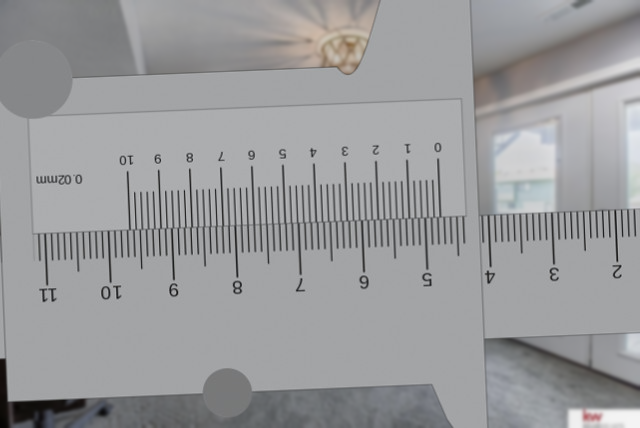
47.6
